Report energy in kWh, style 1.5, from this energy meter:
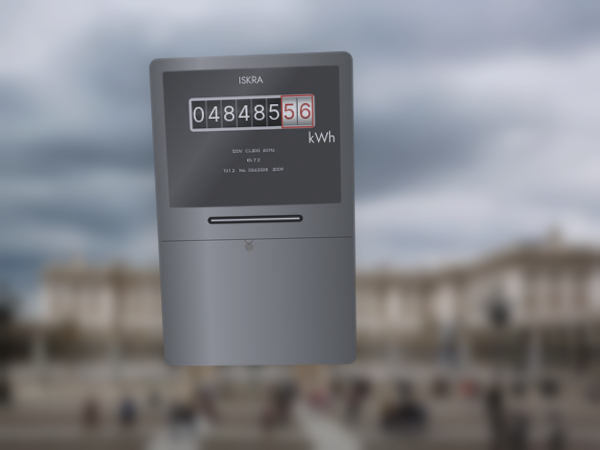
48485.56
